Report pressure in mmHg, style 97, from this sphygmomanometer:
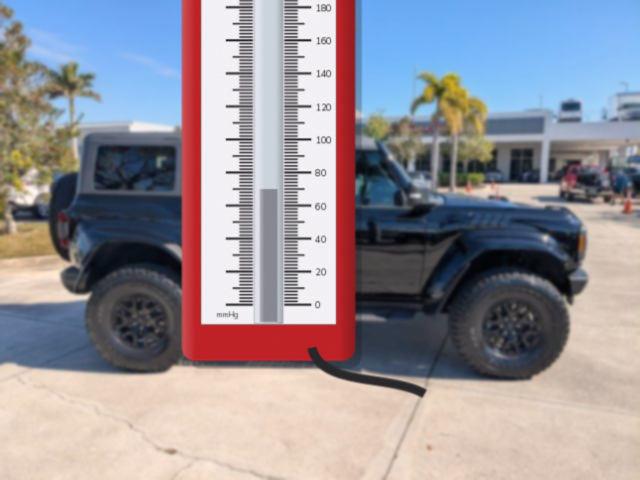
70
